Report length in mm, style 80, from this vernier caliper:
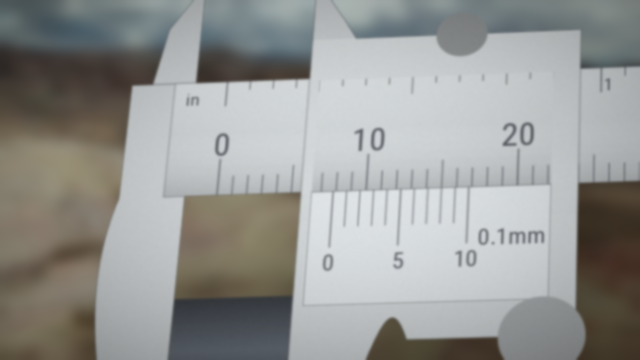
7.8
